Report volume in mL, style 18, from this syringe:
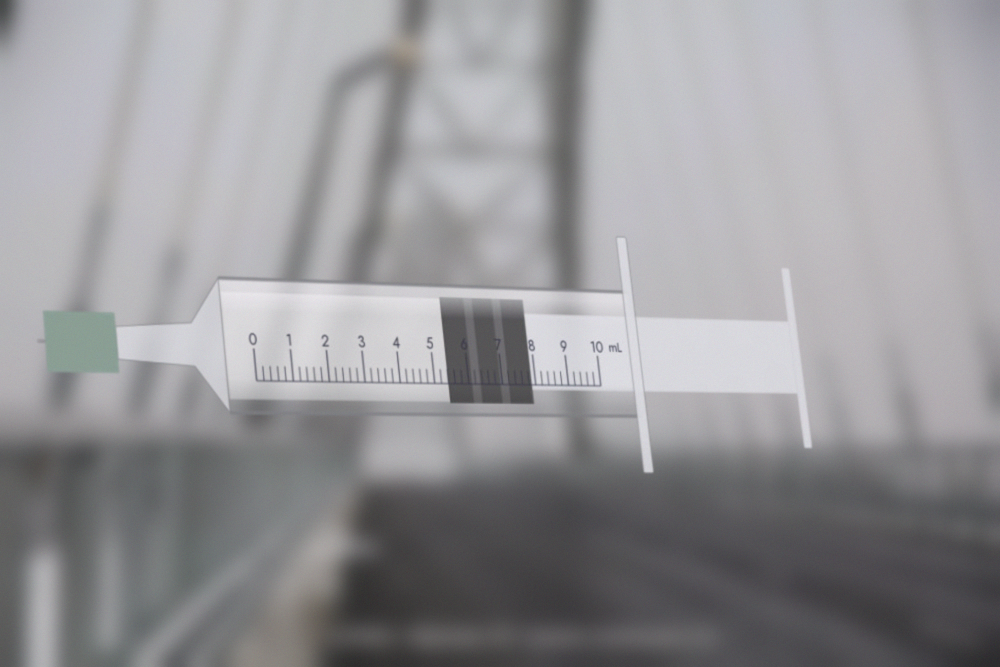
5.4
